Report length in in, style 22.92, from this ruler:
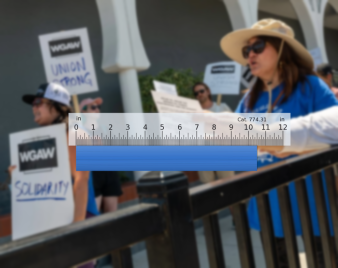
10.5
